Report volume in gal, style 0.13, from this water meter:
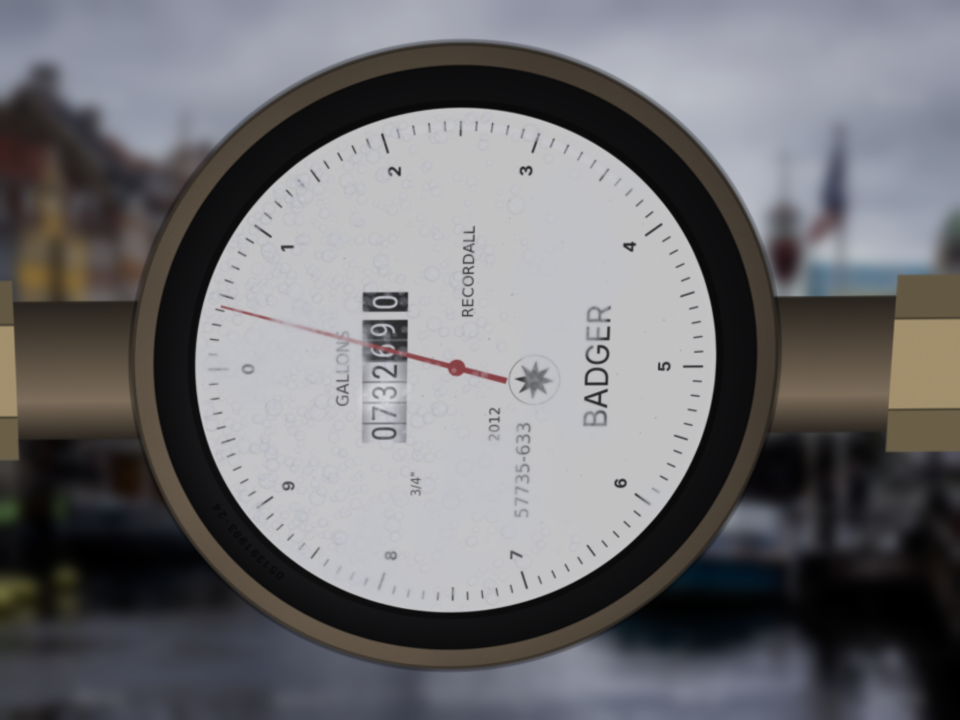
732690.4
